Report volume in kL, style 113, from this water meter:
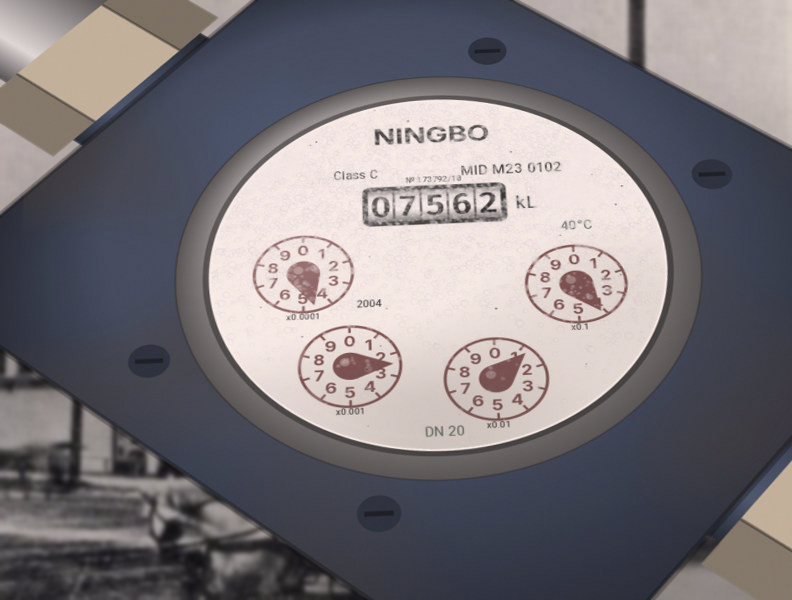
7562.4124
